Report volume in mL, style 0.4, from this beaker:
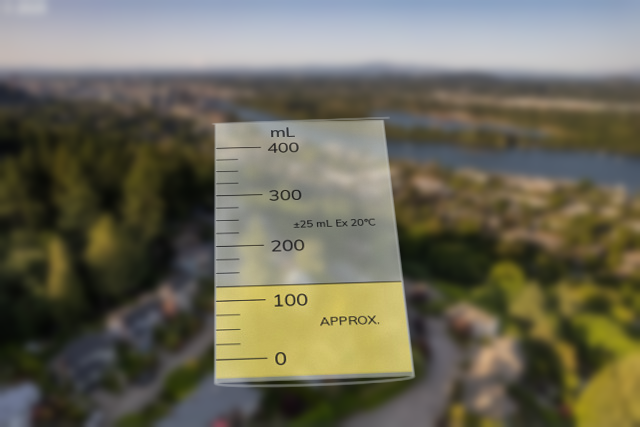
125
